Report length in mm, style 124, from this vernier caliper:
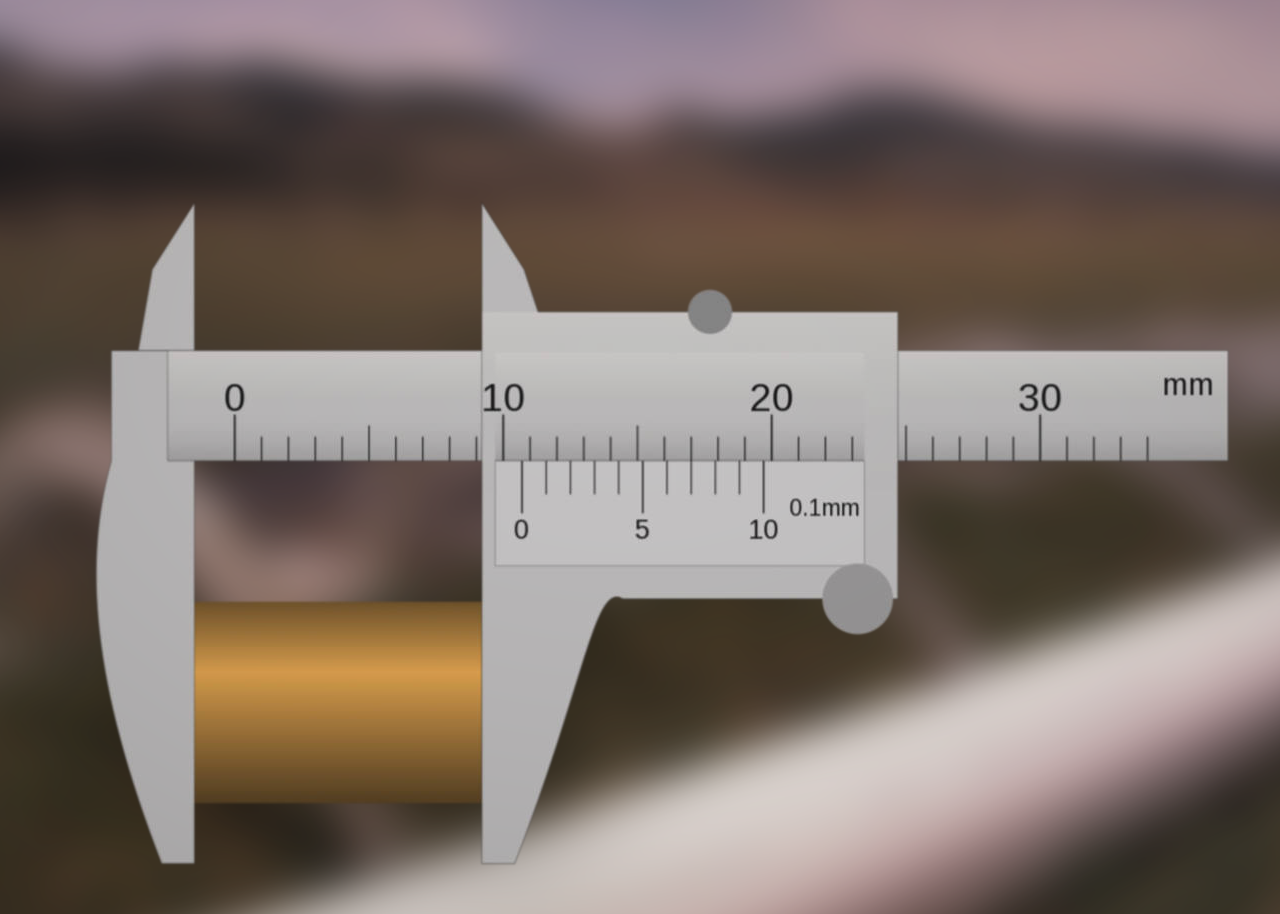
10.7
